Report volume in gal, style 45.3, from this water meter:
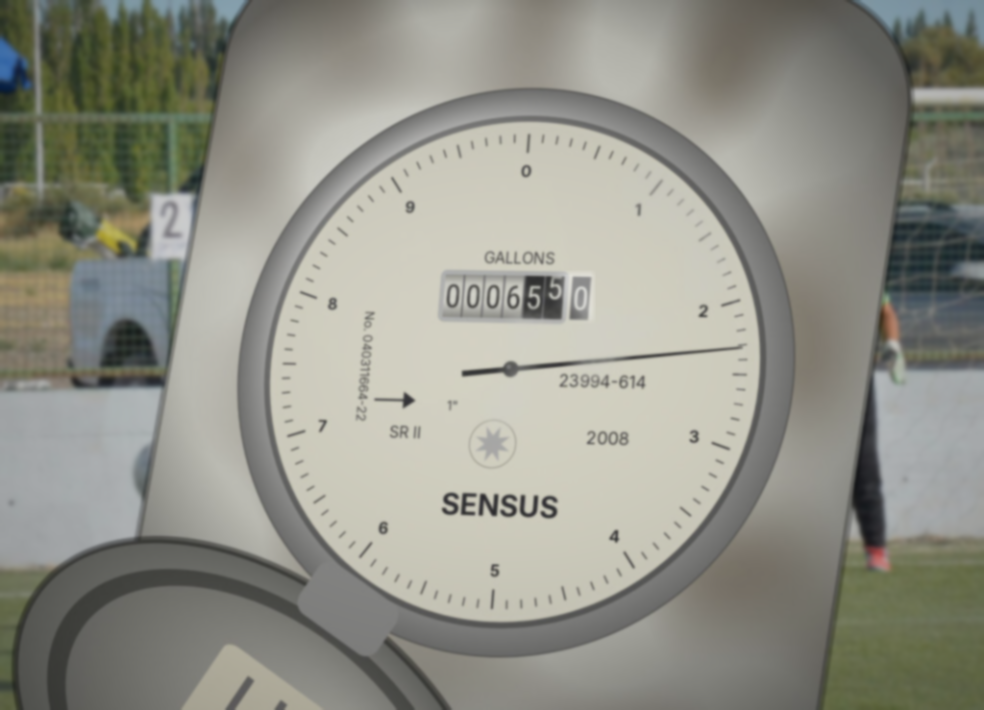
6552.3
